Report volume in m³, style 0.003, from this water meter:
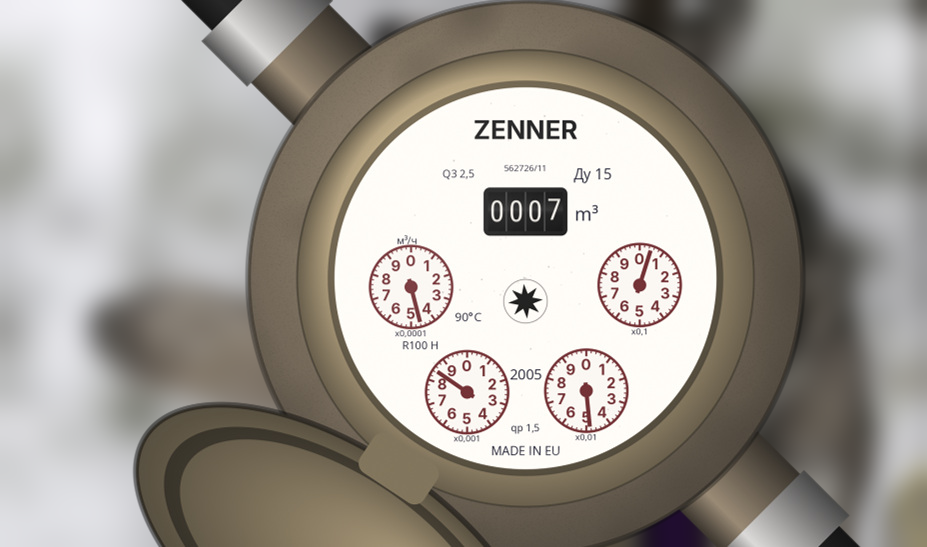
7.0484
